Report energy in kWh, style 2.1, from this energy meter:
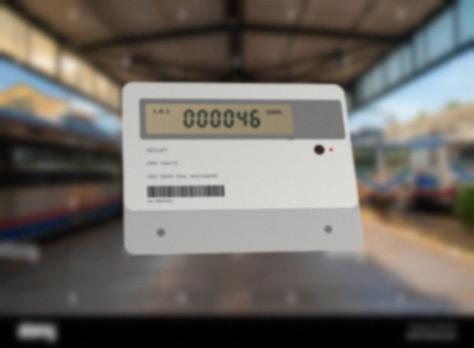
46
